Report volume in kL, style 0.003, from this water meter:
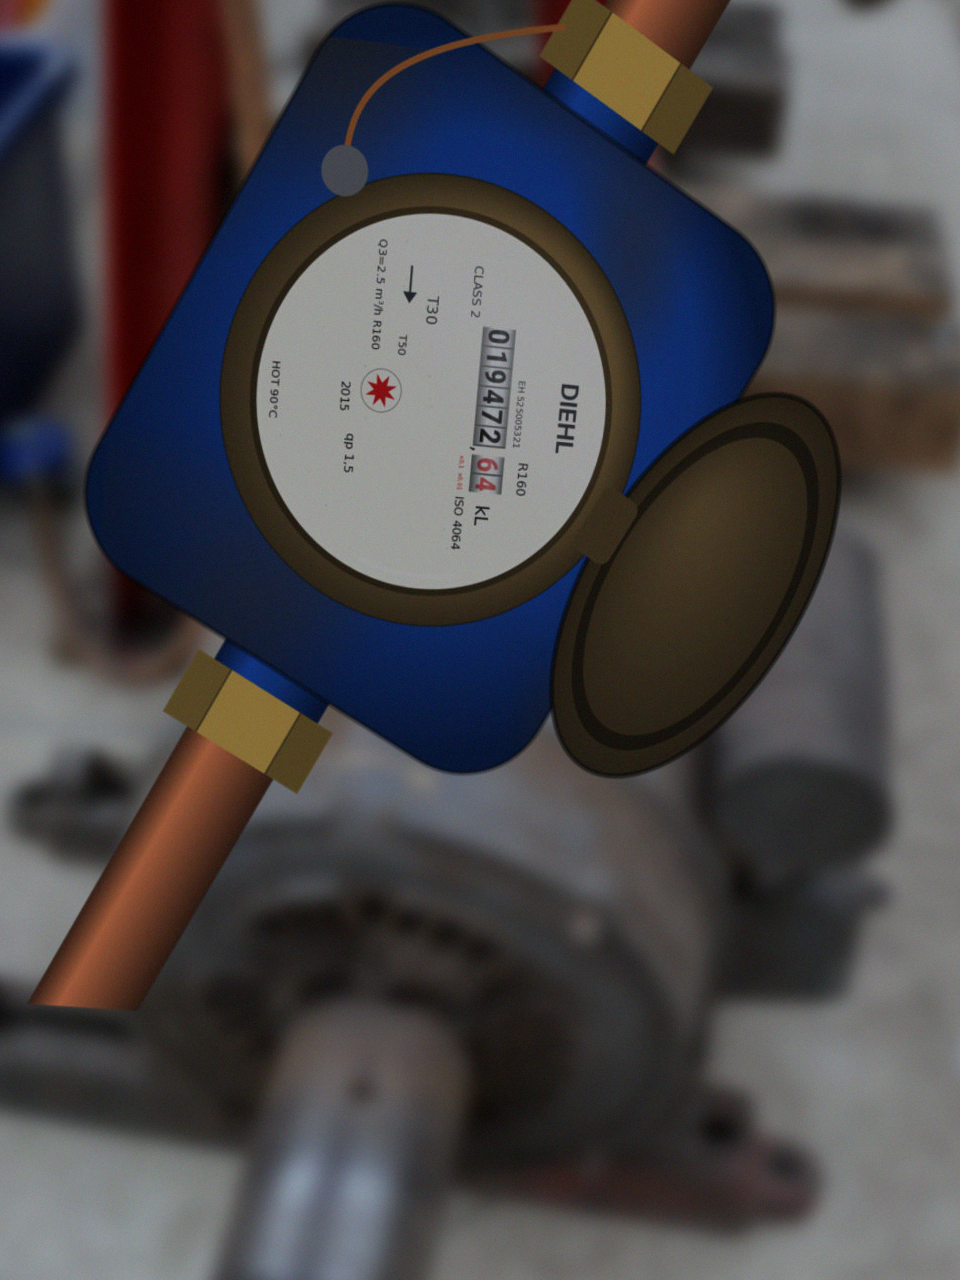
19472.64
